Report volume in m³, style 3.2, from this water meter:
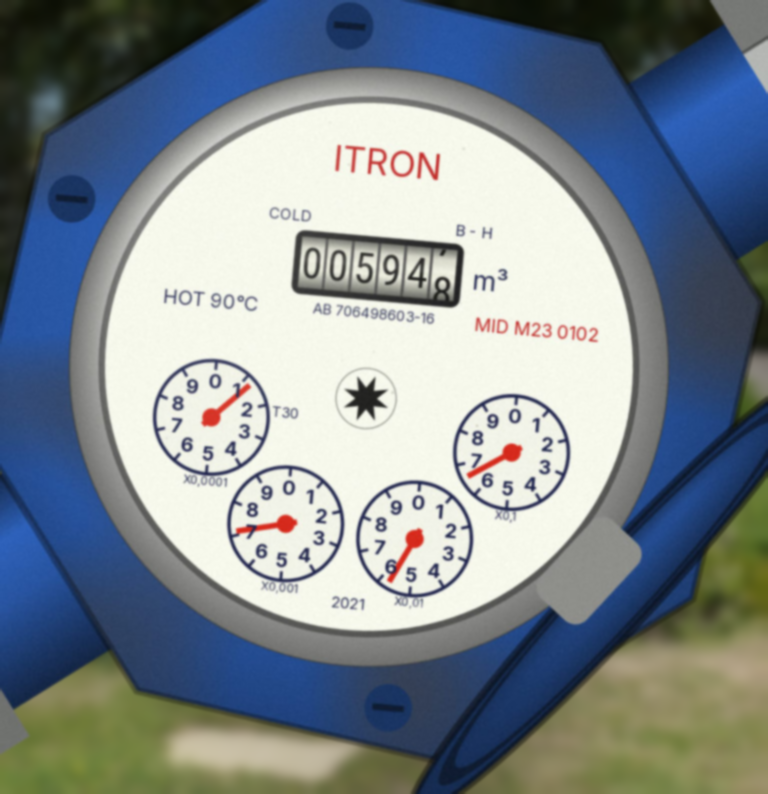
5947.6571
